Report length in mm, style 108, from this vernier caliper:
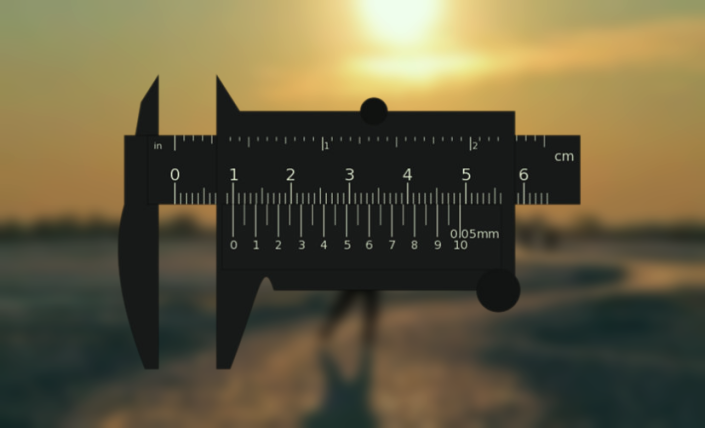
10.0
